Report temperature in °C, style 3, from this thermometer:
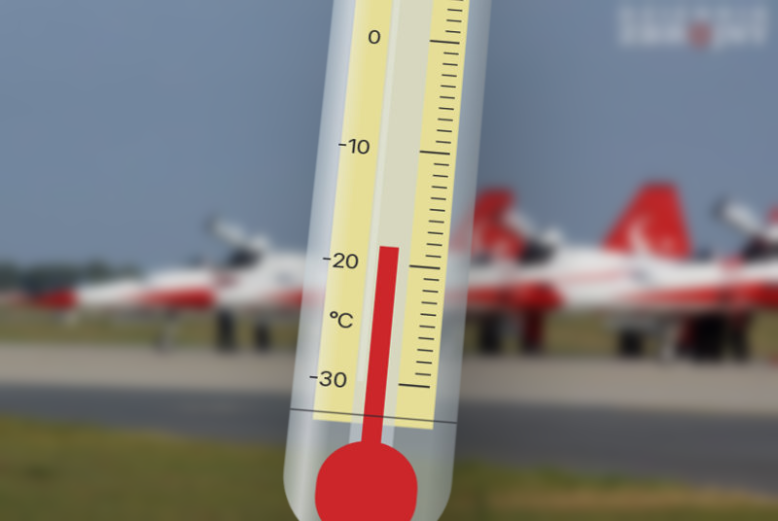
-18.5
